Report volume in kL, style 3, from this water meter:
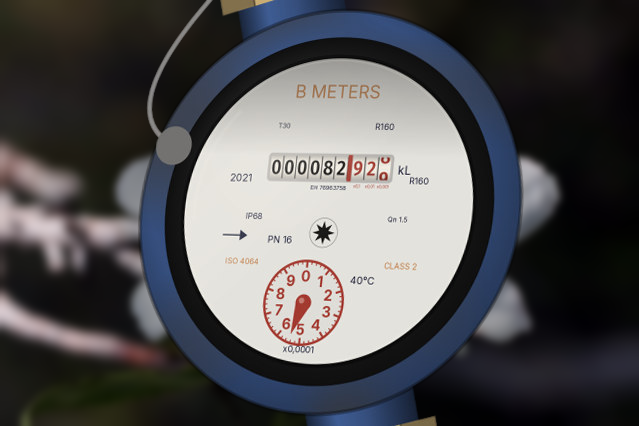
82.9285
